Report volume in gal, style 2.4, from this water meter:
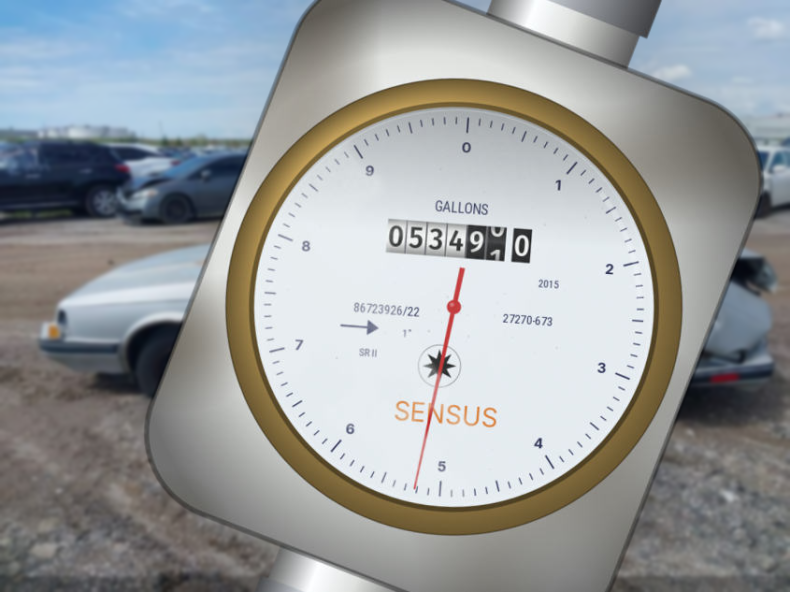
534905.2
